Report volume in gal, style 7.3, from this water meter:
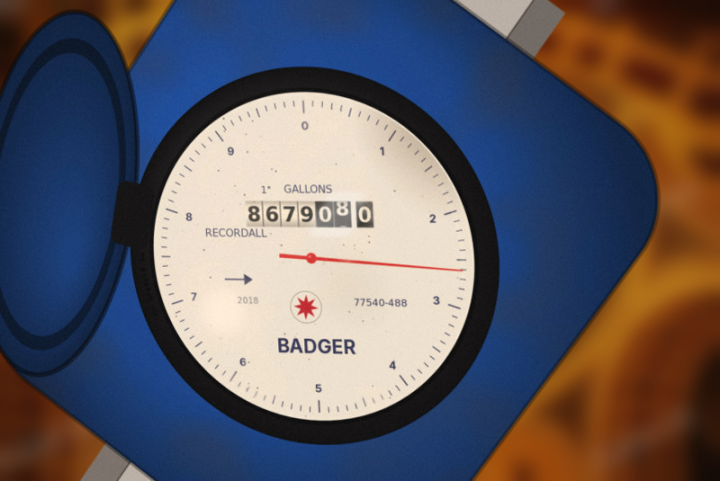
8679082.6
